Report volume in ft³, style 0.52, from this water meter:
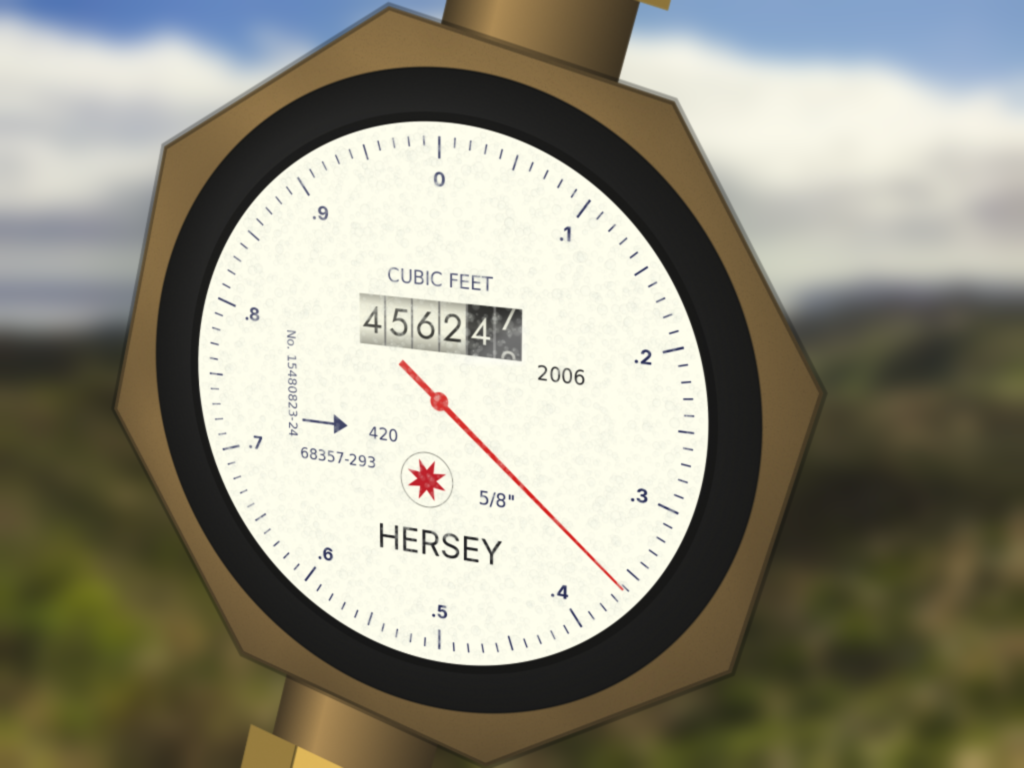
456247.36
